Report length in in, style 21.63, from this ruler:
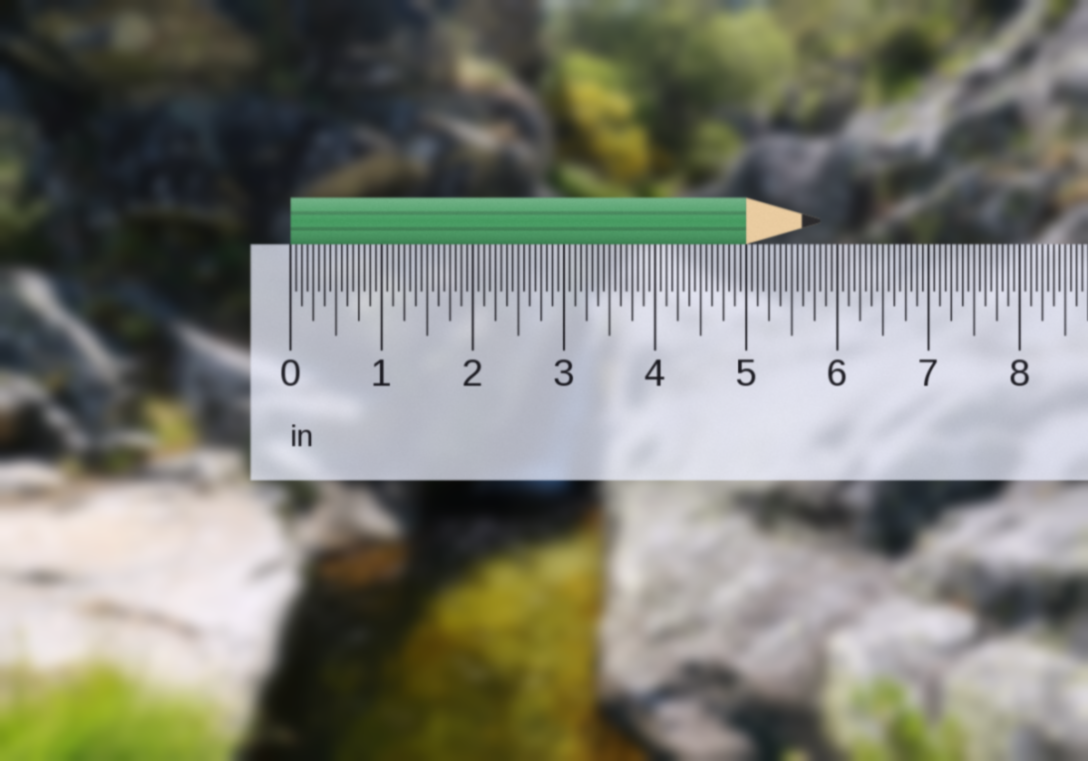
5.8125
